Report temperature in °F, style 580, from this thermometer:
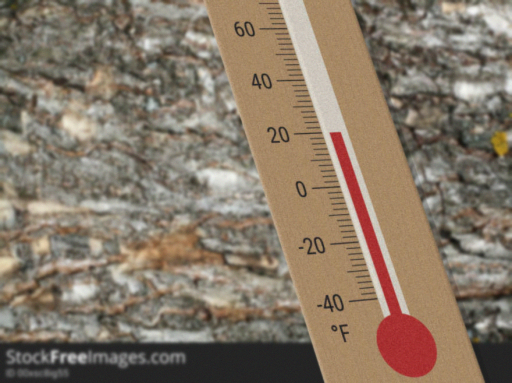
20
